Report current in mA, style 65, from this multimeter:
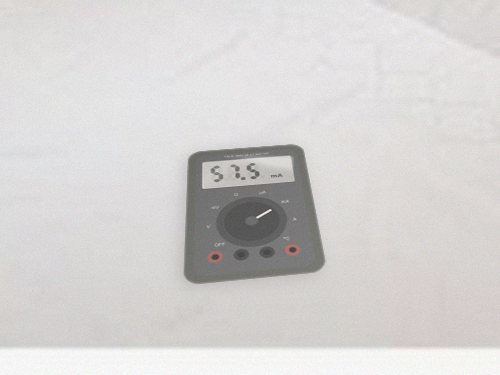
57.5
